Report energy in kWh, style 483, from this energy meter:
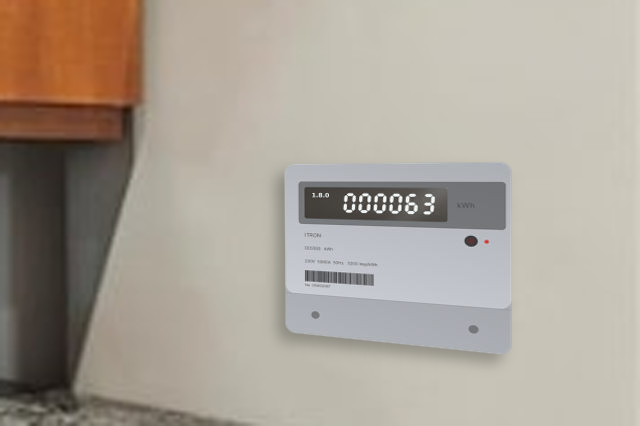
63
